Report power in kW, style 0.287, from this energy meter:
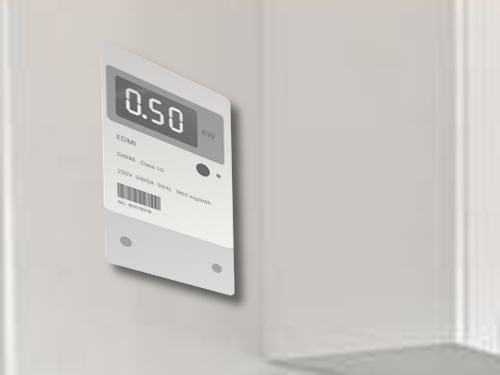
0.50
